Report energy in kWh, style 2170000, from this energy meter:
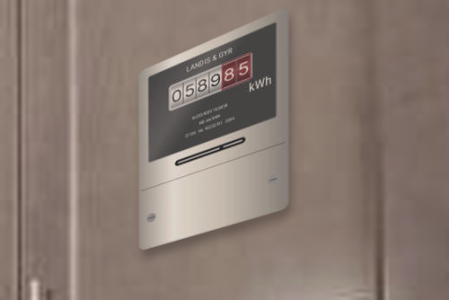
589.85
